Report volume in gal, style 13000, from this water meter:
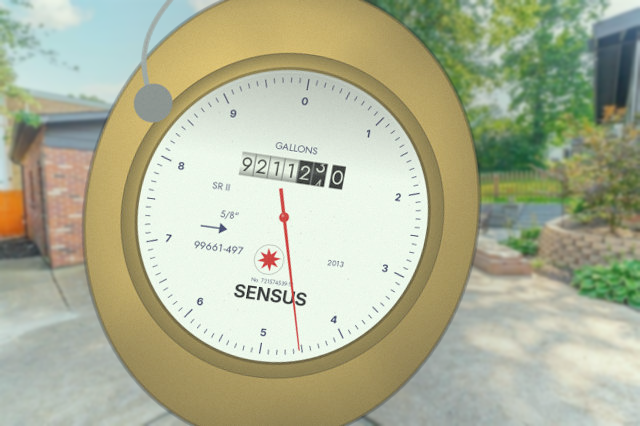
9211234.5
